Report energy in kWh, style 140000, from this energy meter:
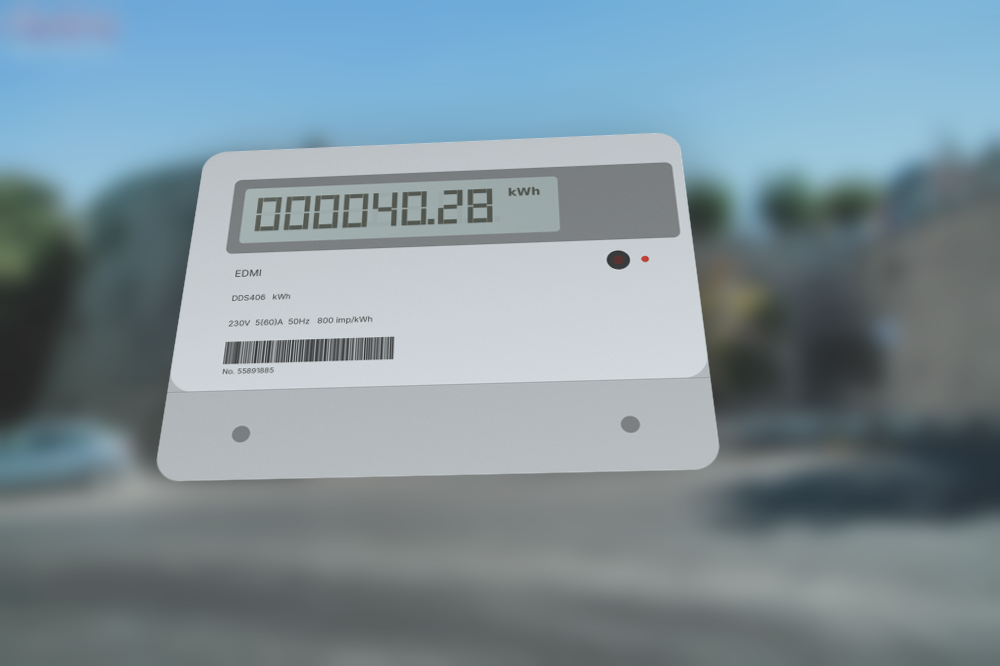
40.28
